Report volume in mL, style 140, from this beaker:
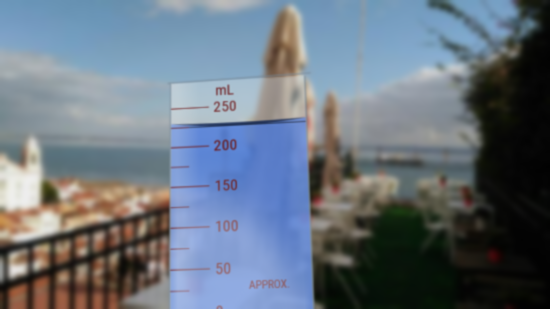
225
